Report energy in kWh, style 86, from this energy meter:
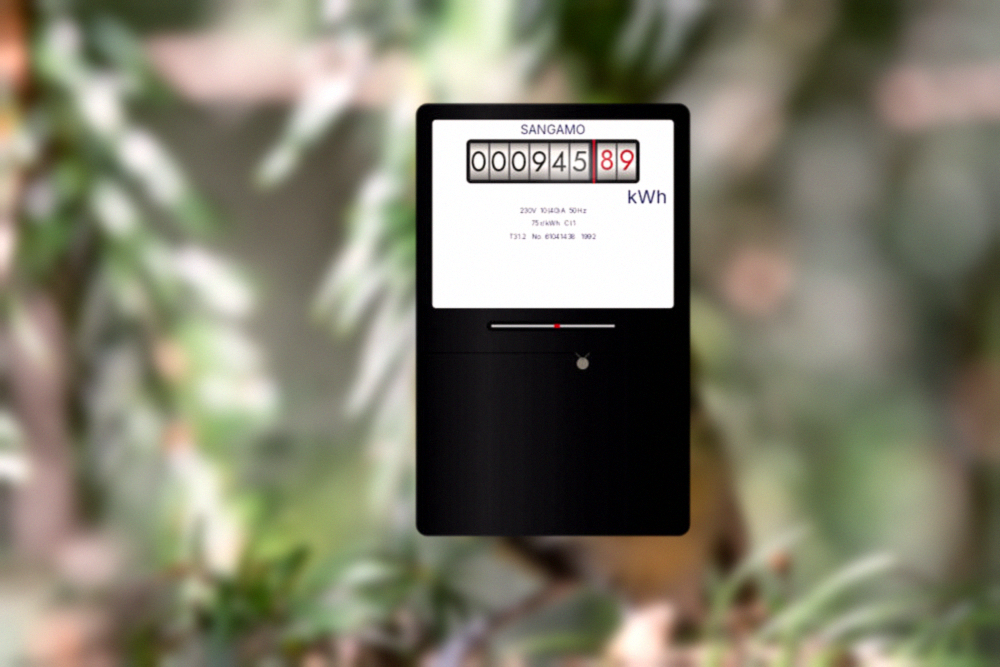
945.89
